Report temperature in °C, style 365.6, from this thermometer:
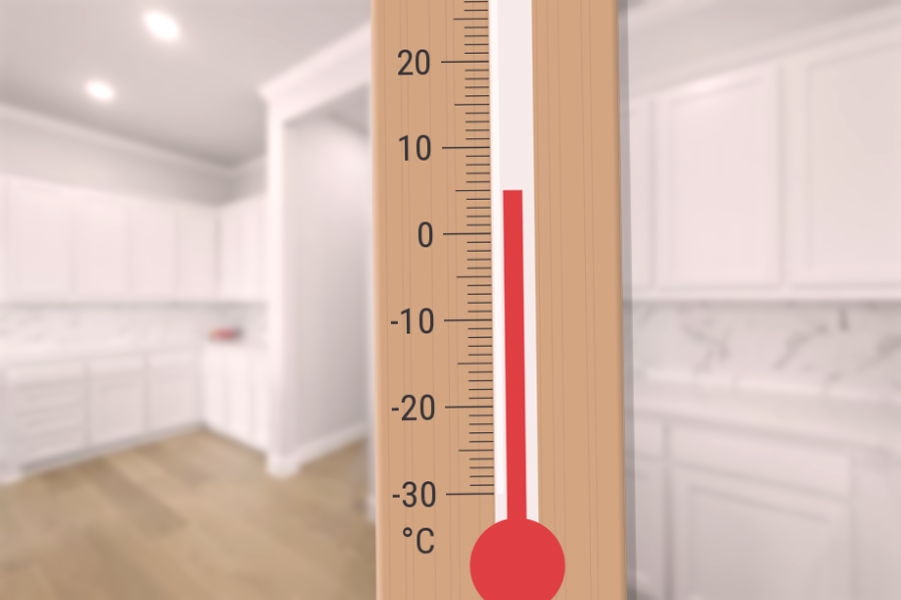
5
